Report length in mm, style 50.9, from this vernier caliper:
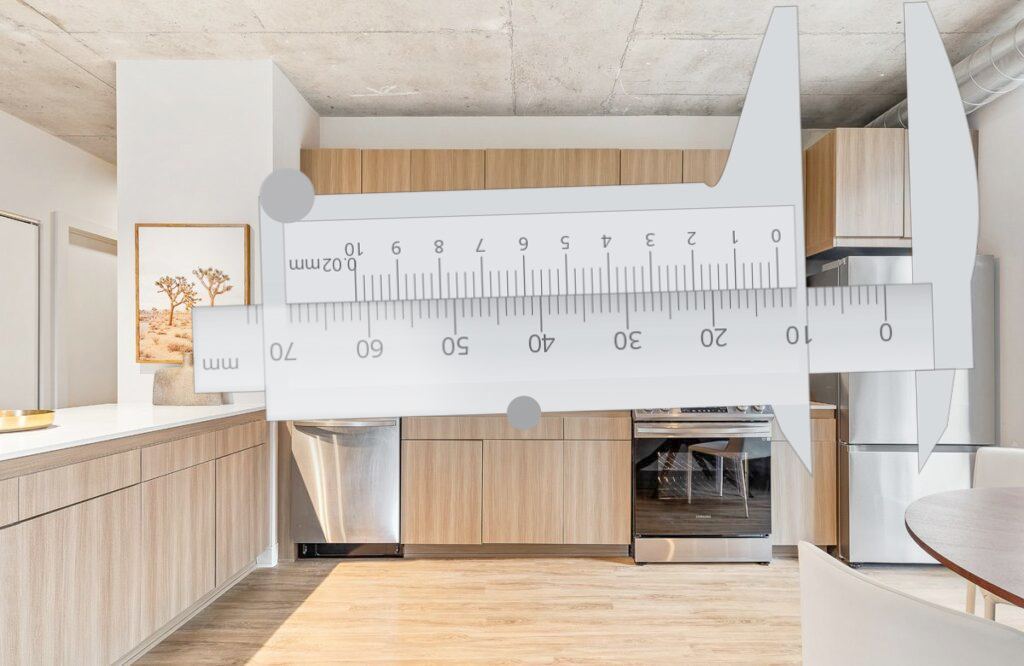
12.4
